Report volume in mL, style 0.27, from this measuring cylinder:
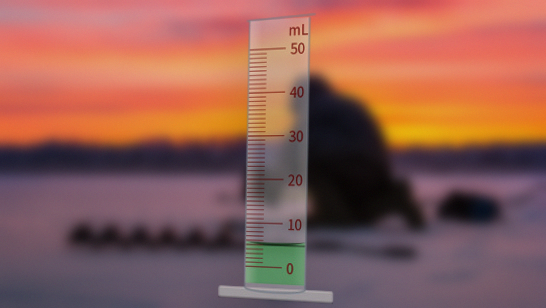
5
